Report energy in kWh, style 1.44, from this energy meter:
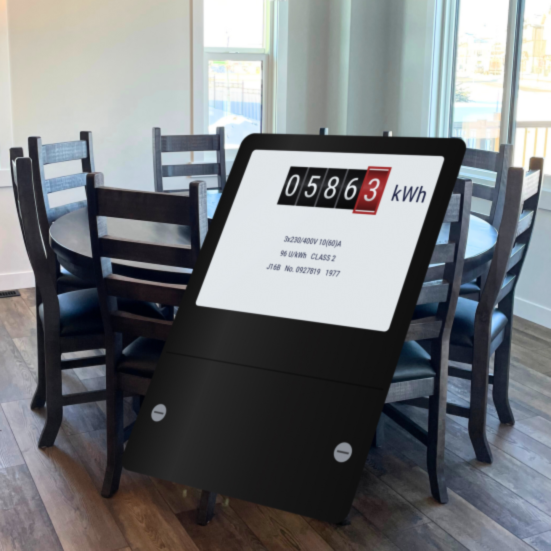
586.3
